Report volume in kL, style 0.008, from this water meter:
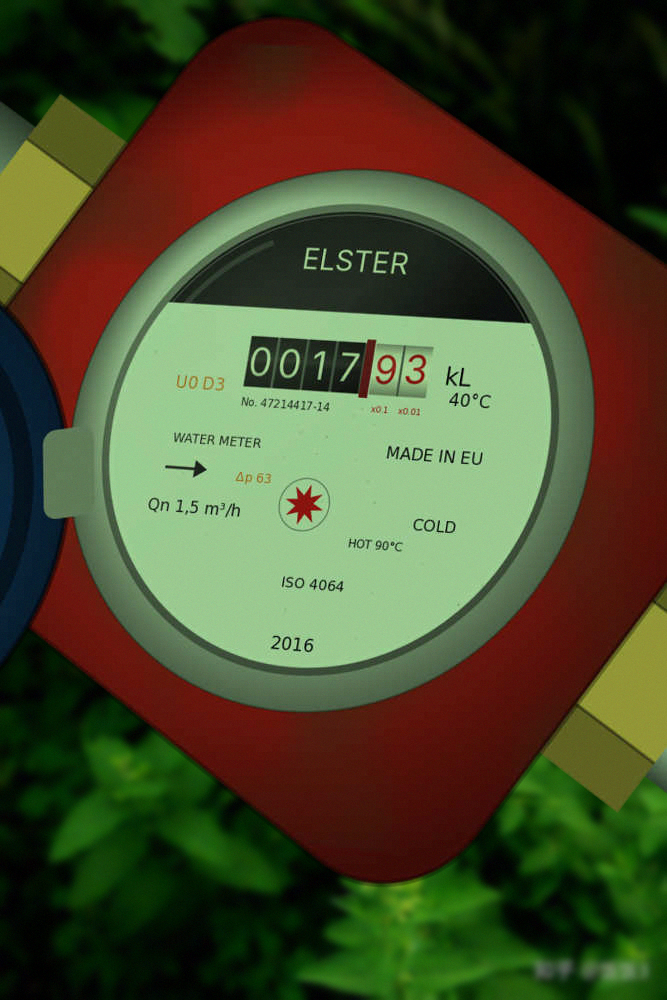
17.93
